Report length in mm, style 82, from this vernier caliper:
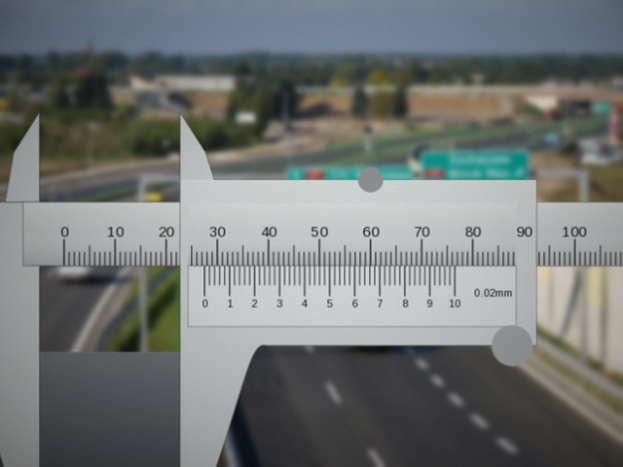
27.5
